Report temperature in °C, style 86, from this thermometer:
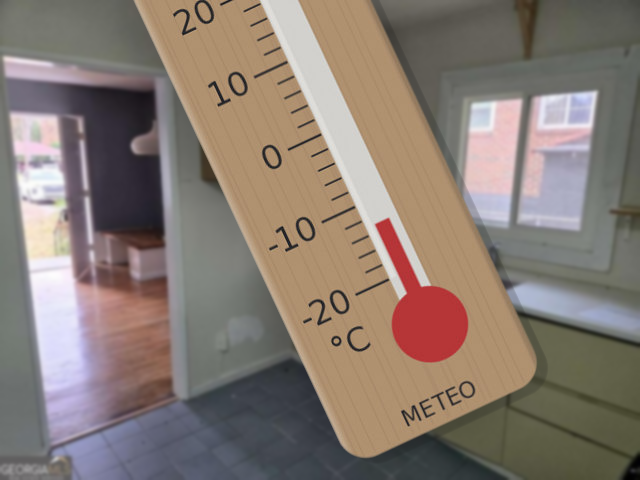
-13
